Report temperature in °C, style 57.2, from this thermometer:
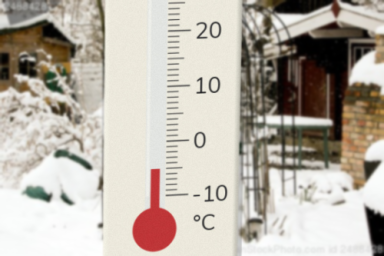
-5
